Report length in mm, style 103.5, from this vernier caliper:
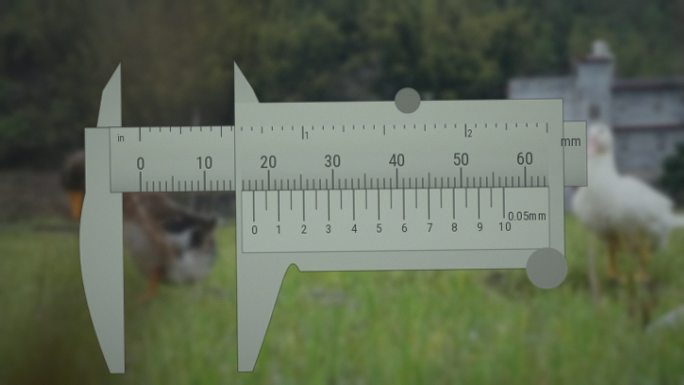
17.6
